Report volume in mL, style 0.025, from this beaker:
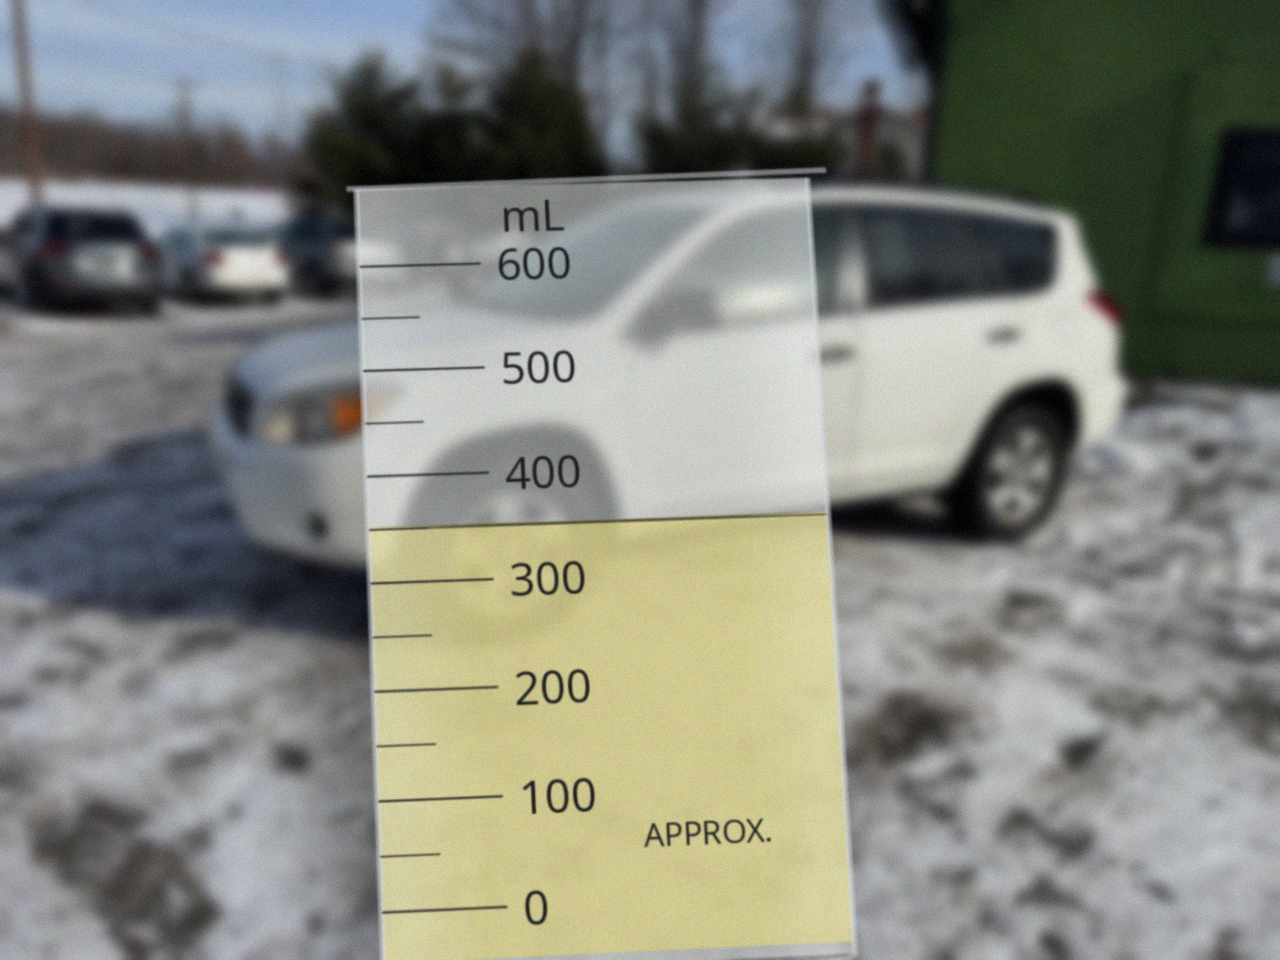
350
